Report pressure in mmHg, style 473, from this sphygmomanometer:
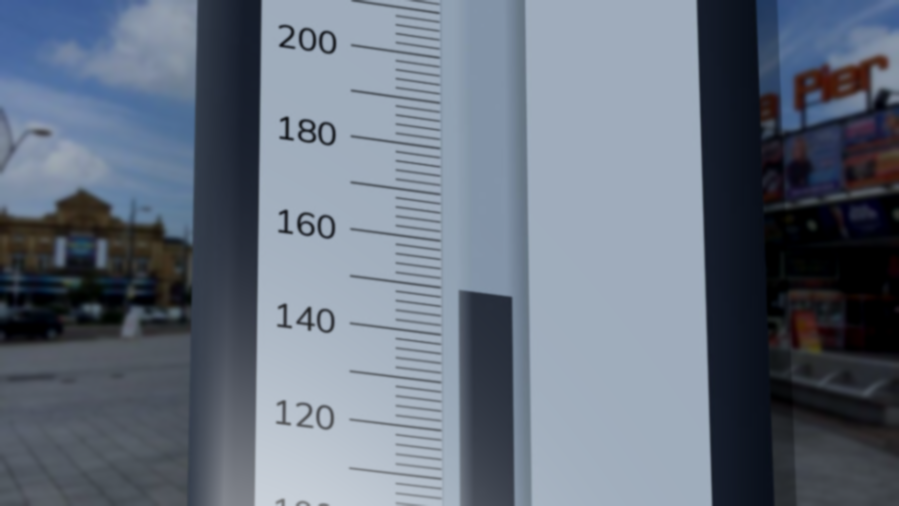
150
